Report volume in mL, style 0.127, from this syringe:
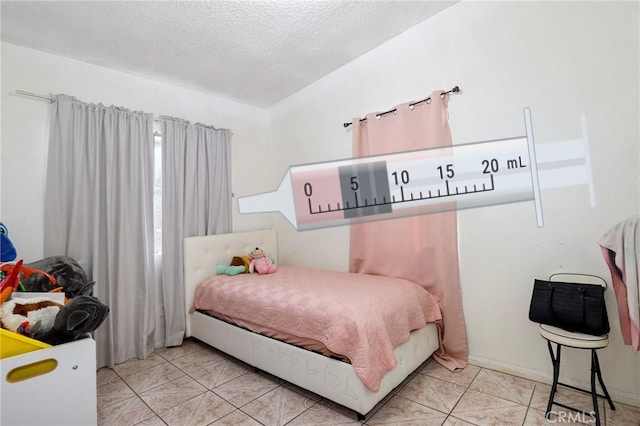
3.5
